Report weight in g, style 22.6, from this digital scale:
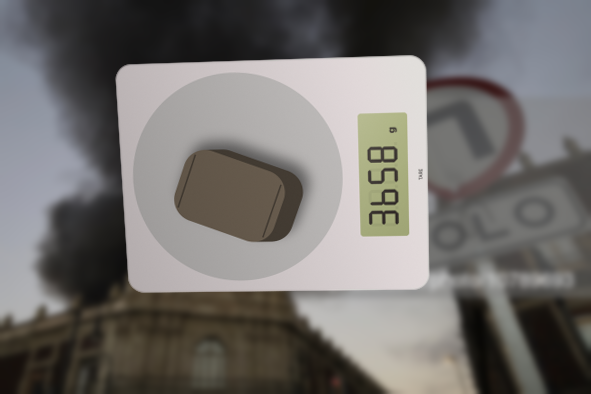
3658
